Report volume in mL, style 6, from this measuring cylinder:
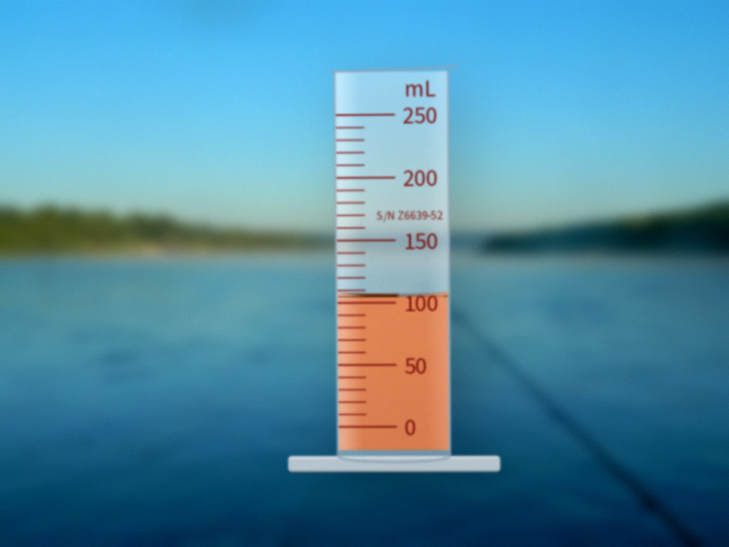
105
